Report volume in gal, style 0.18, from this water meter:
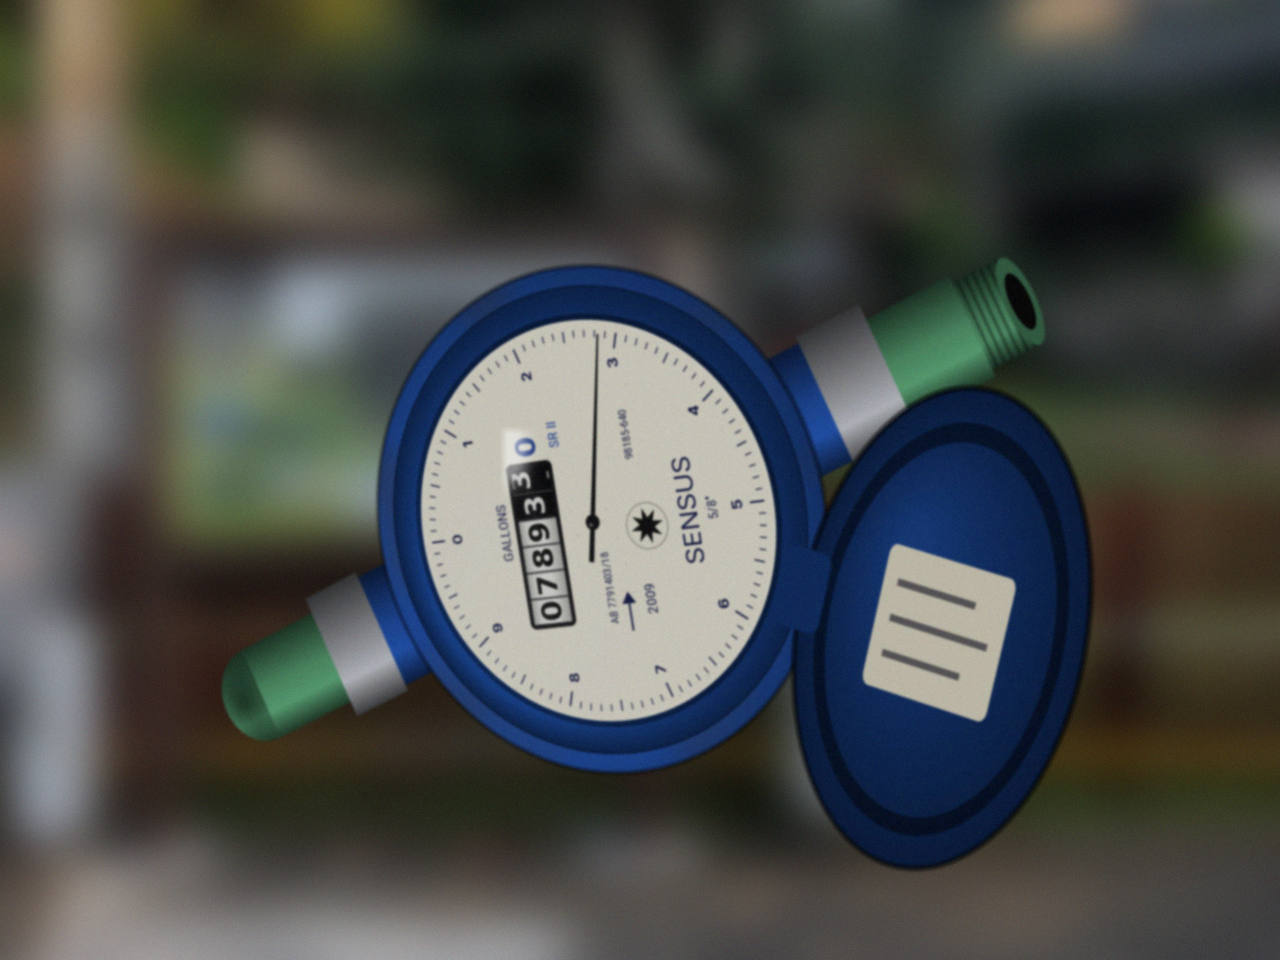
789332.8
